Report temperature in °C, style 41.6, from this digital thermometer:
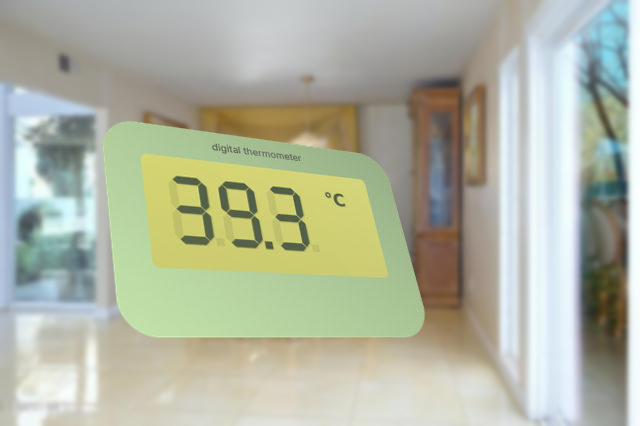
39.3
